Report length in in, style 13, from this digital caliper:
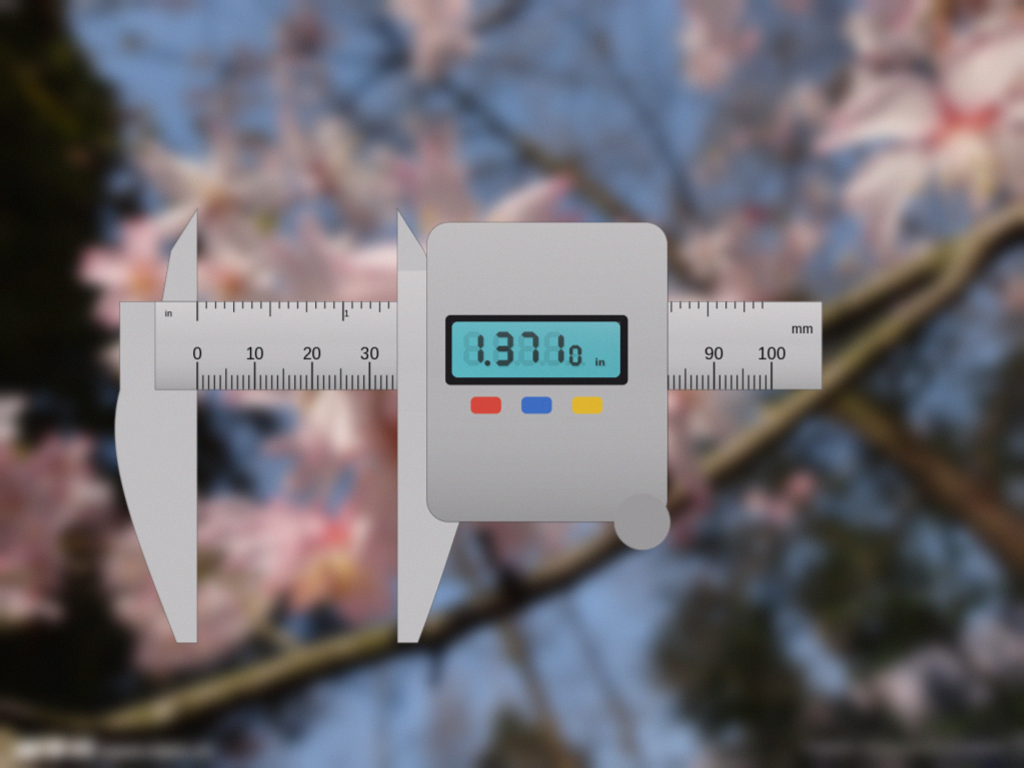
1.3710
